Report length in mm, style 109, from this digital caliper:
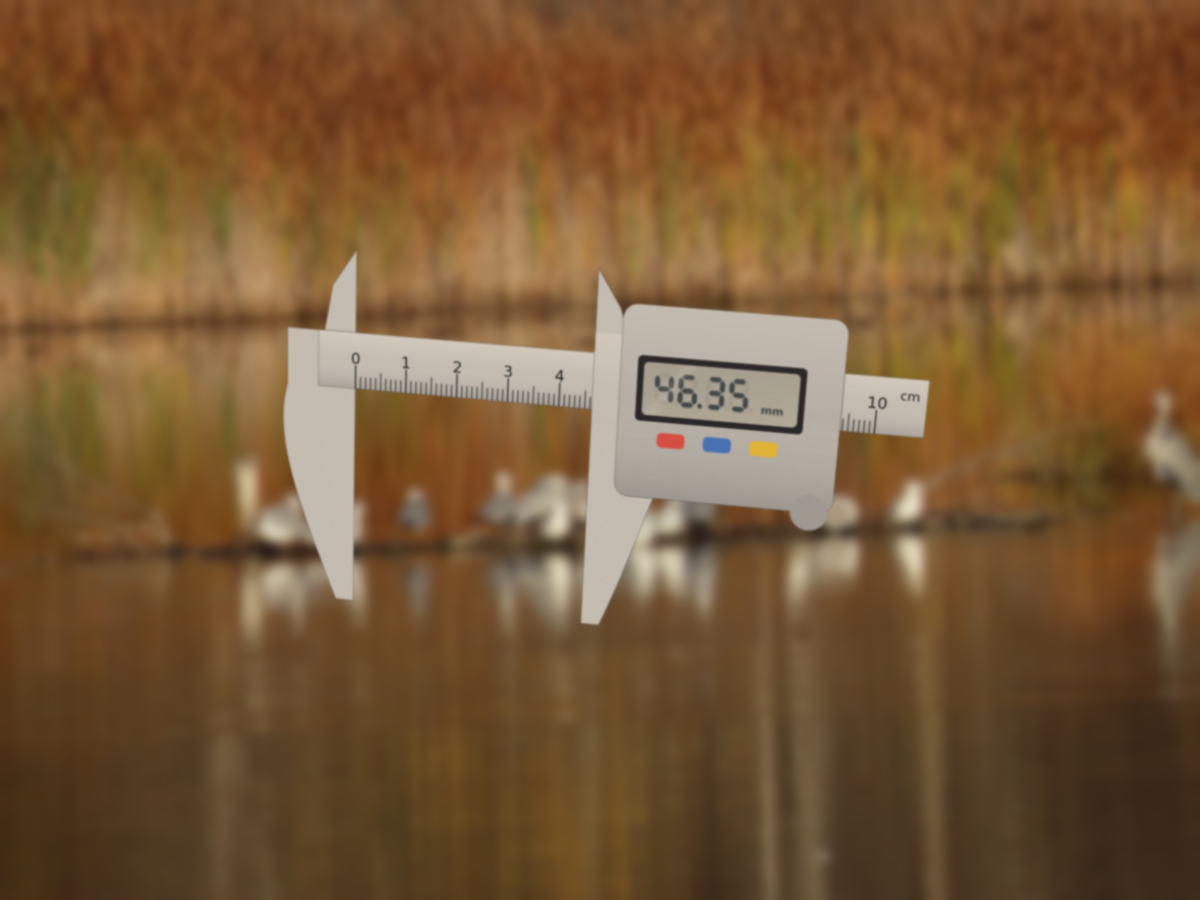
46.35
